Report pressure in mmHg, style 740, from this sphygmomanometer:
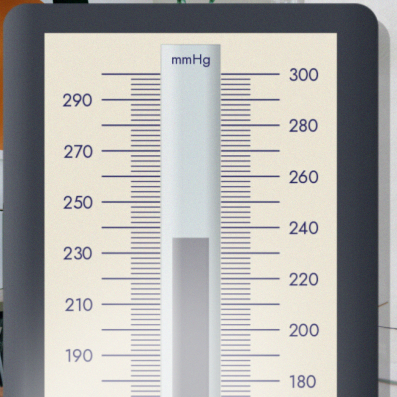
236
